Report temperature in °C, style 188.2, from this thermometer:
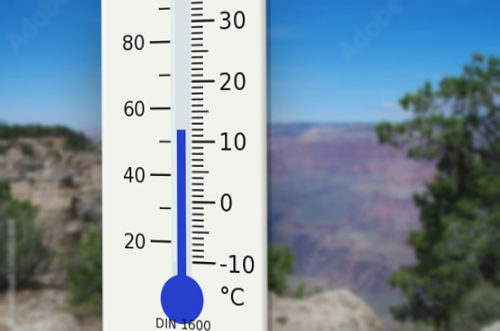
12
